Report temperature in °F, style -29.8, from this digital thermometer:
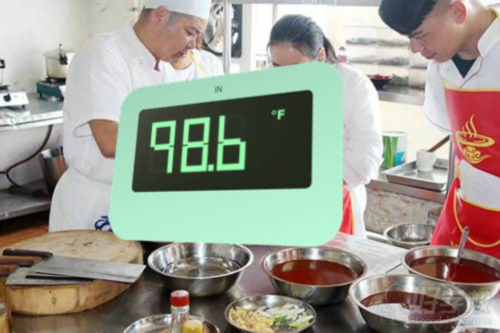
98.6
